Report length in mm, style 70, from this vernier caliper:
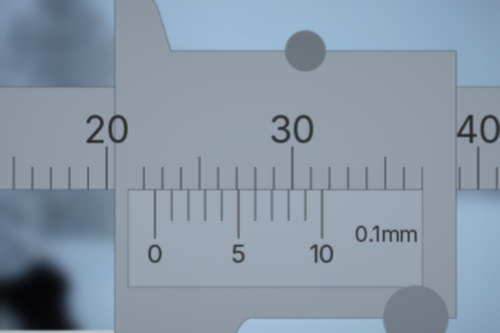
22.6
